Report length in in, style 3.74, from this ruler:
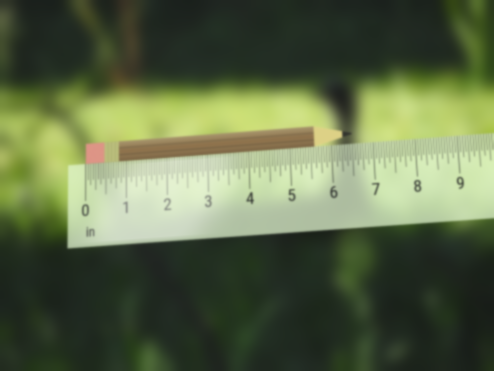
6.5
